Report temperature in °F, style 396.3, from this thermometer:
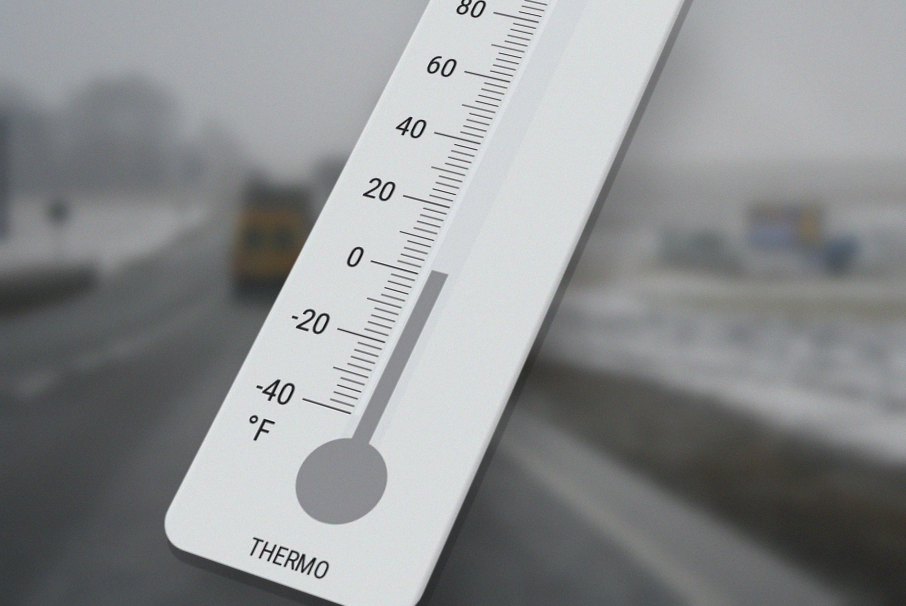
2
